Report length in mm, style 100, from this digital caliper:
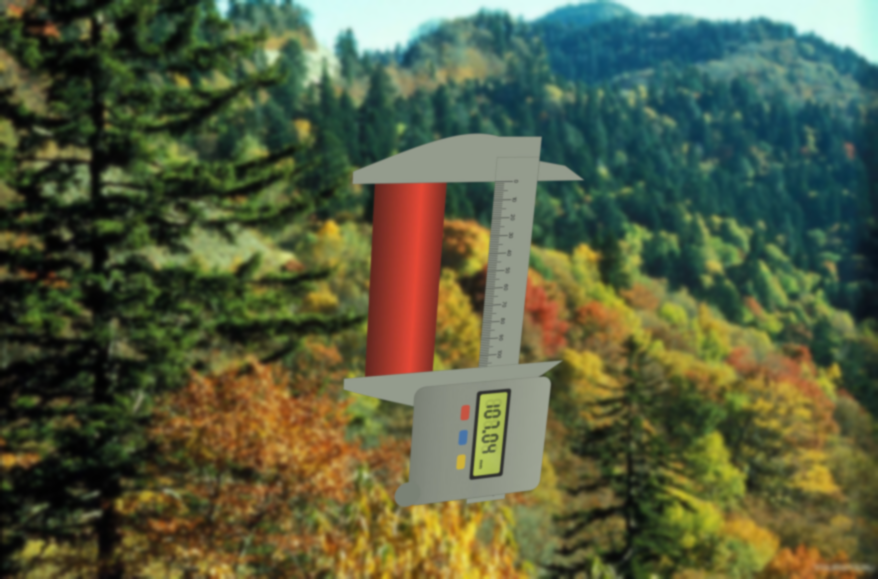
107.04
